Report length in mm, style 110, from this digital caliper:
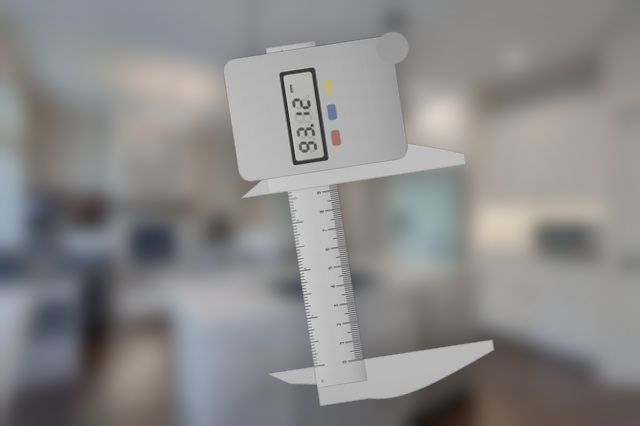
93.12
